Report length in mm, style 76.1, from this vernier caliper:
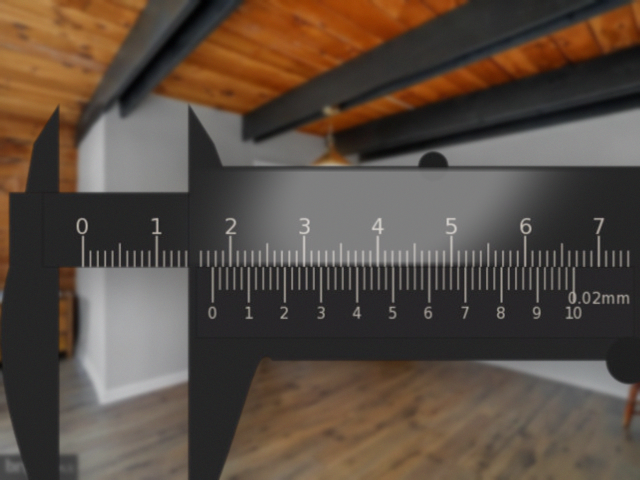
17.6
